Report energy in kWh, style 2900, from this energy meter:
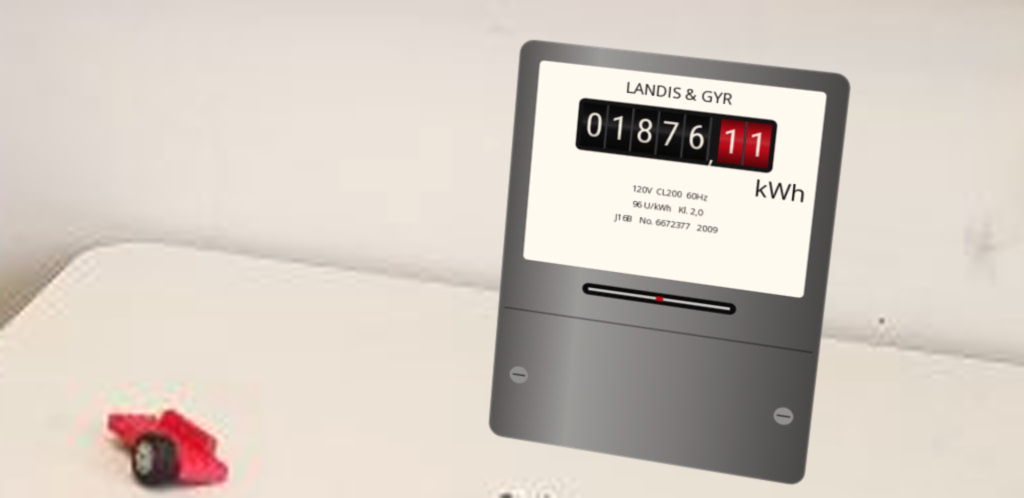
1876.11
